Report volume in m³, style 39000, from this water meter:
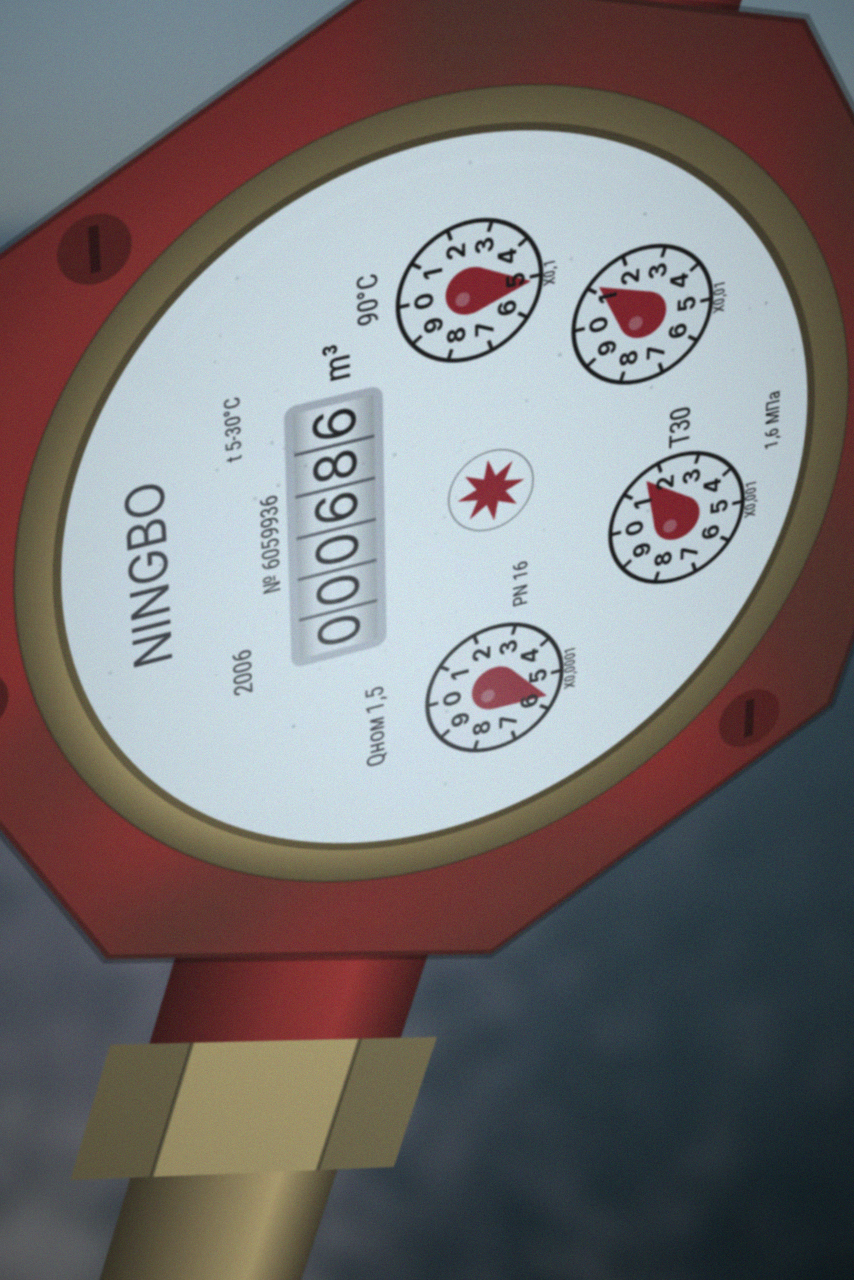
686.5115
